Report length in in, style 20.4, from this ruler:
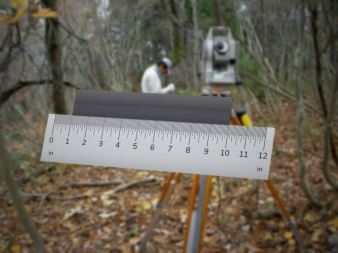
9
